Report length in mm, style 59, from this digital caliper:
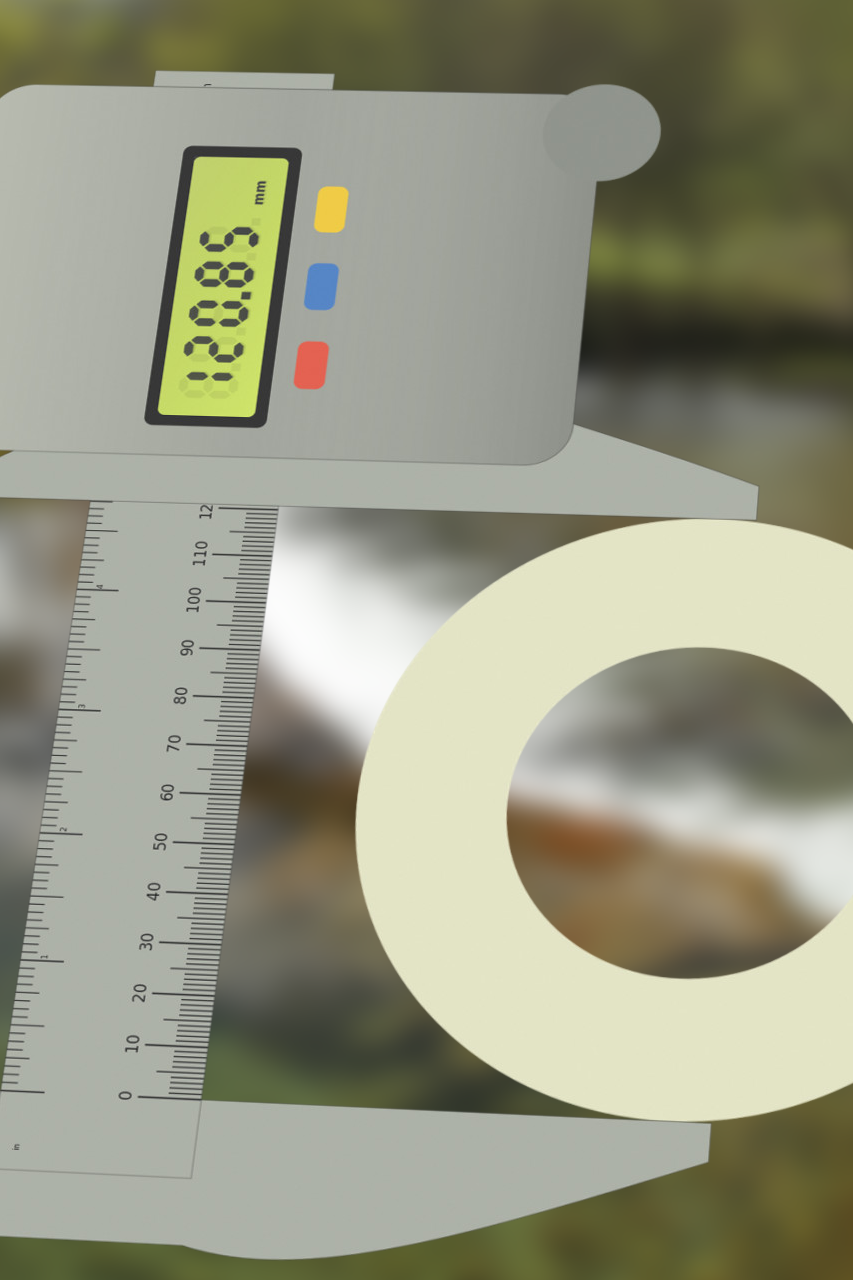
120.85
